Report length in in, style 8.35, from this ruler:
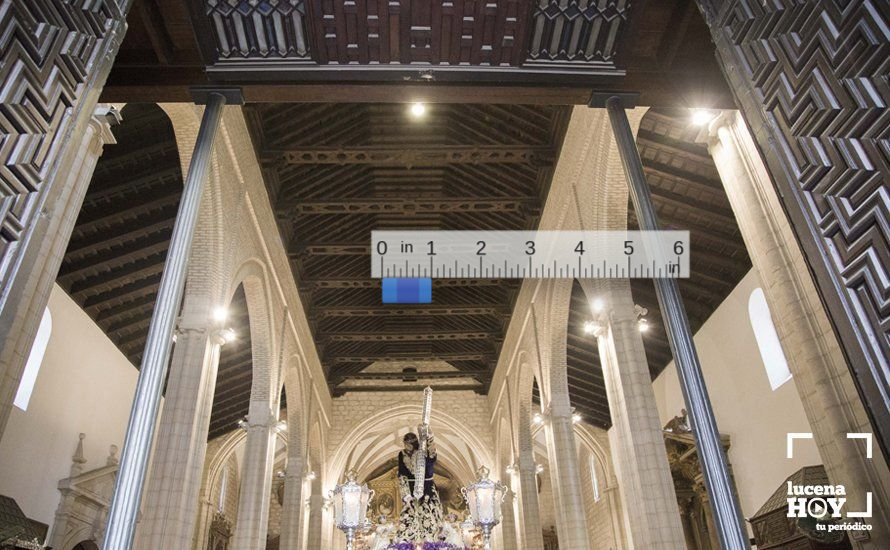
1
